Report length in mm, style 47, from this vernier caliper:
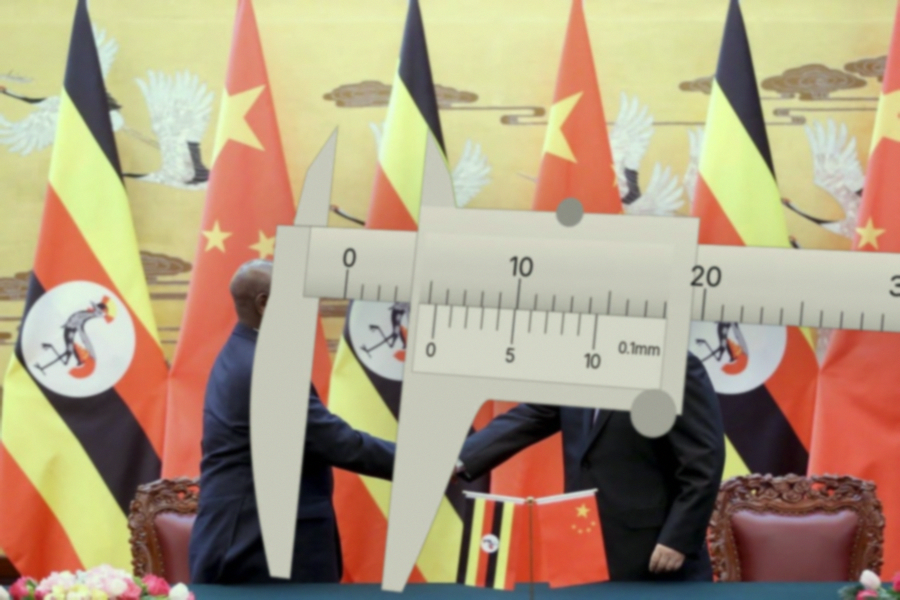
5.4
